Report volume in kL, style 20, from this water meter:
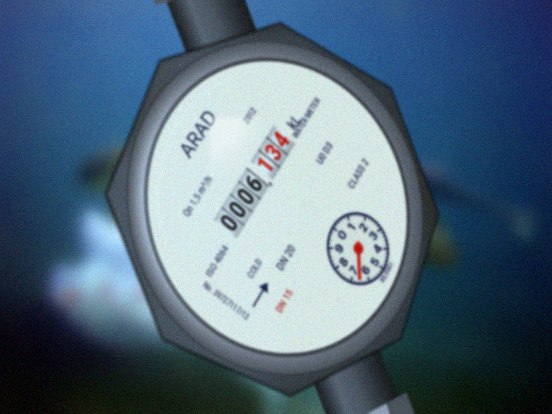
6.1346
